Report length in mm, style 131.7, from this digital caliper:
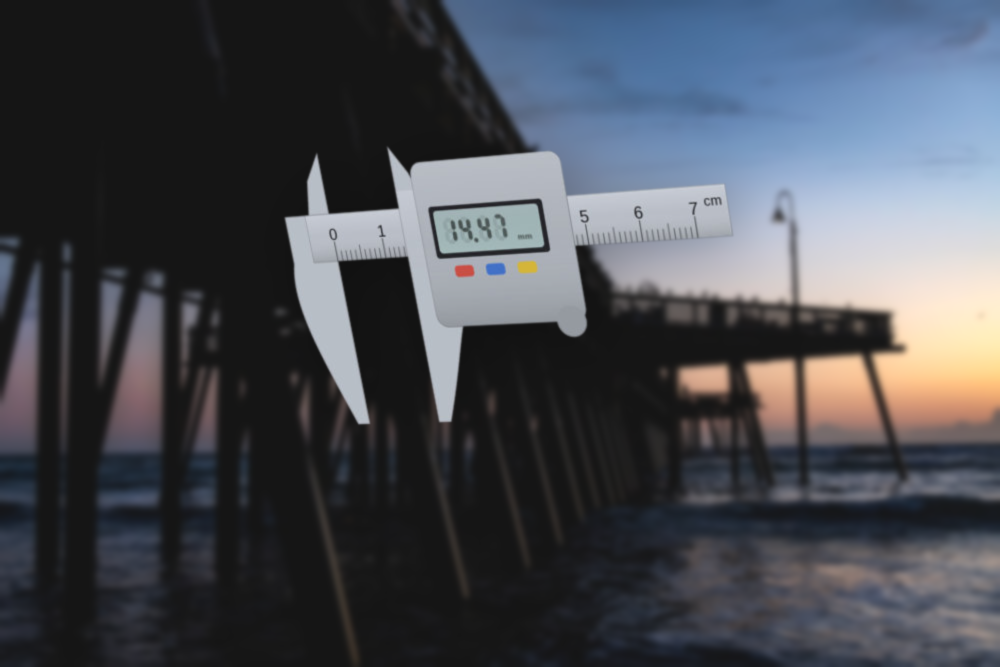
14.47
